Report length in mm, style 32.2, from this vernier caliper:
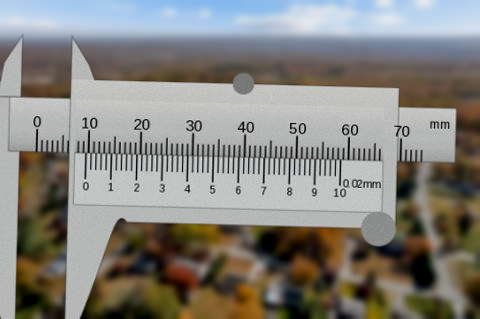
9.5
